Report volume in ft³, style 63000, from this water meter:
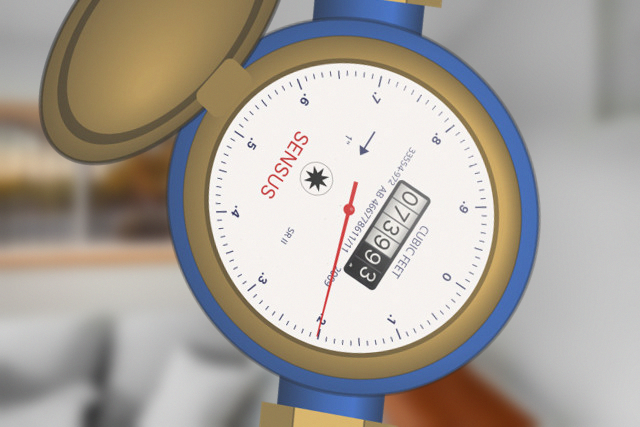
73993.20
